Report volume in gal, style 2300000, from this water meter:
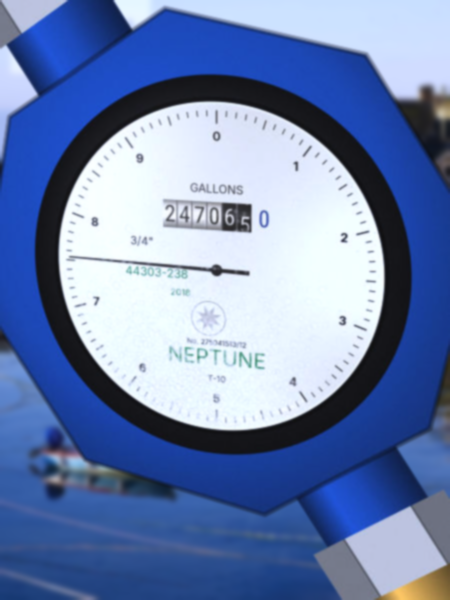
2470647.5
